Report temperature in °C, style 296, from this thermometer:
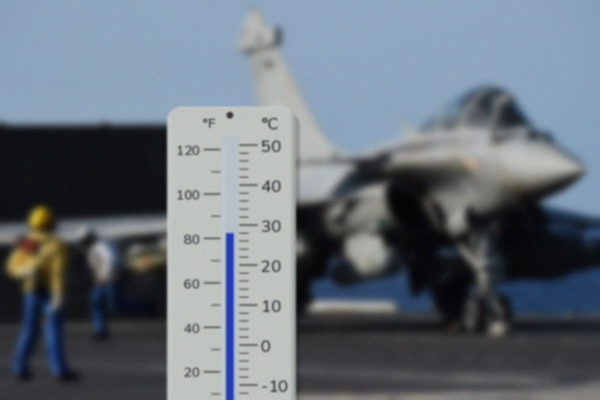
28
